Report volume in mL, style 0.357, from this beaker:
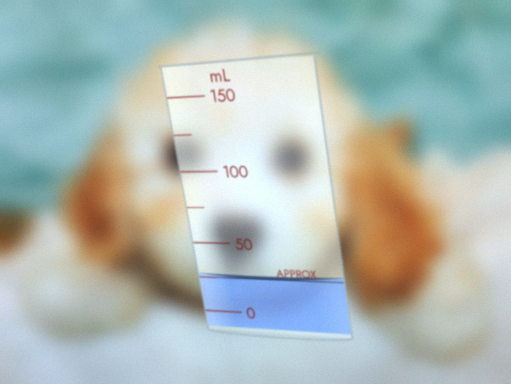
25
